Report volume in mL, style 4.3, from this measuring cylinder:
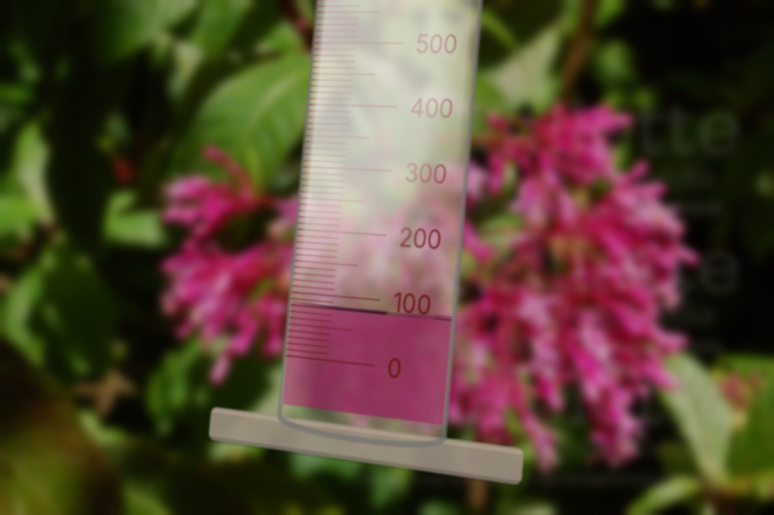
80
